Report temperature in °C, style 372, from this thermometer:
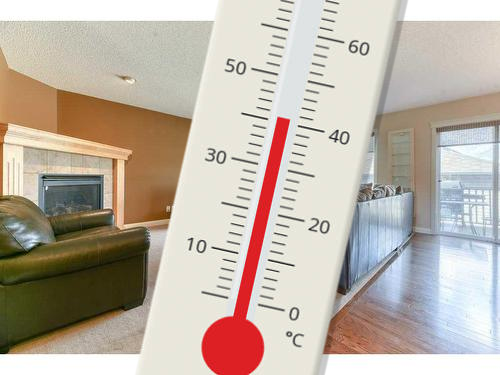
41
